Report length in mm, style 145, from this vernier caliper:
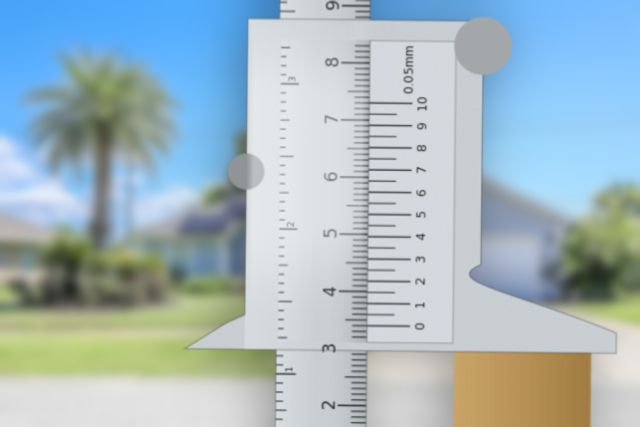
34.0
